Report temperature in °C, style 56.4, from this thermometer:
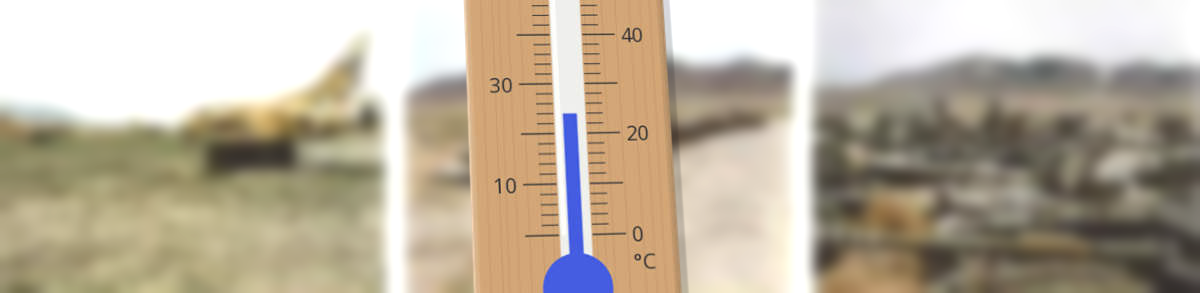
24
